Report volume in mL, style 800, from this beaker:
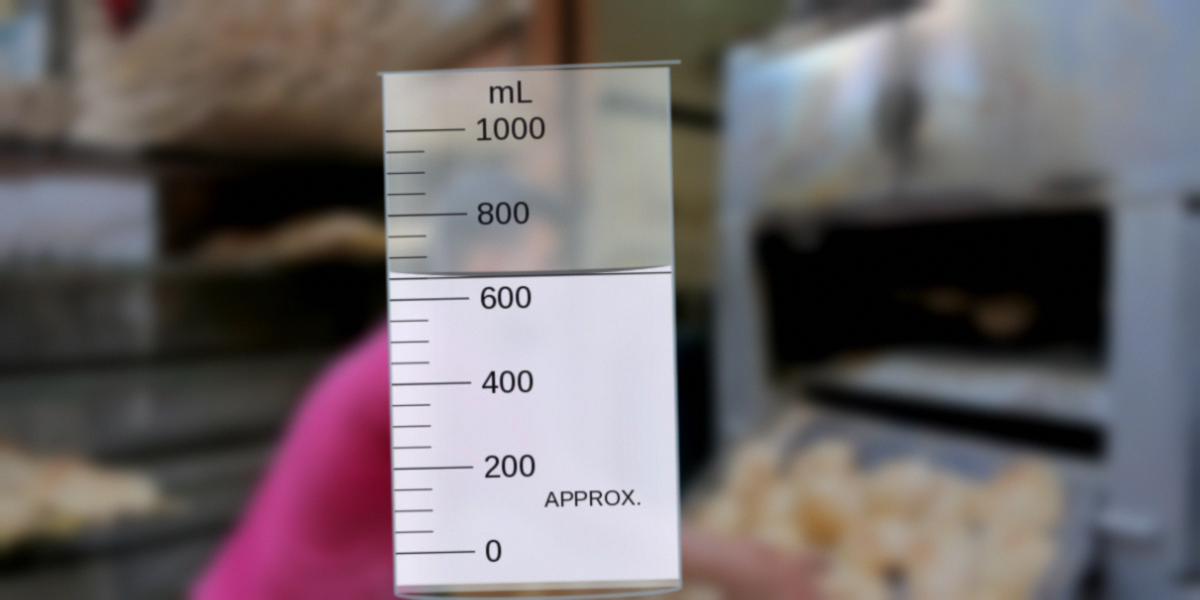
650
